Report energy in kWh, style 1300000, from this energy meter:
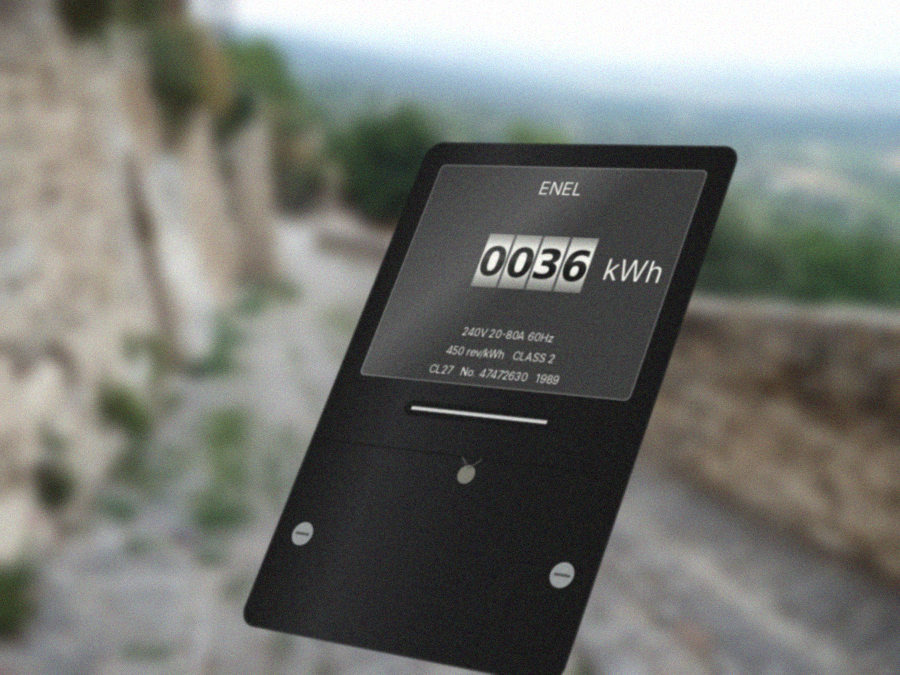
36
